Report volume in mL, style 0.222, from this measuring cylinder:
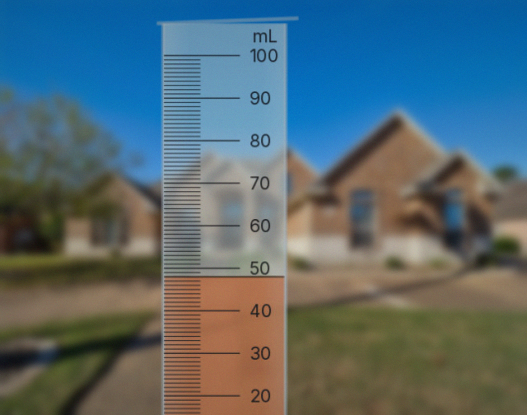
48
